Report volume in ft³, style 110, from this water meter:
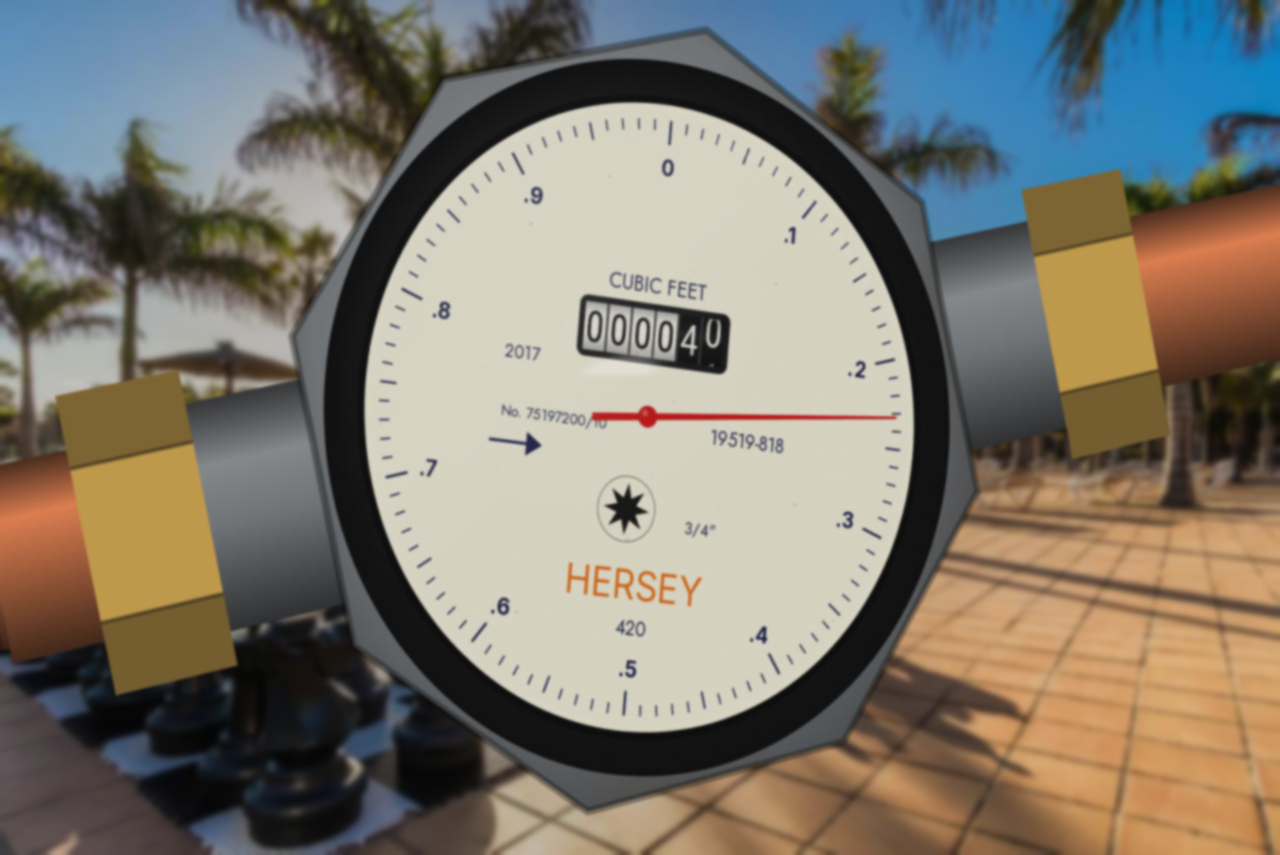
40.23
